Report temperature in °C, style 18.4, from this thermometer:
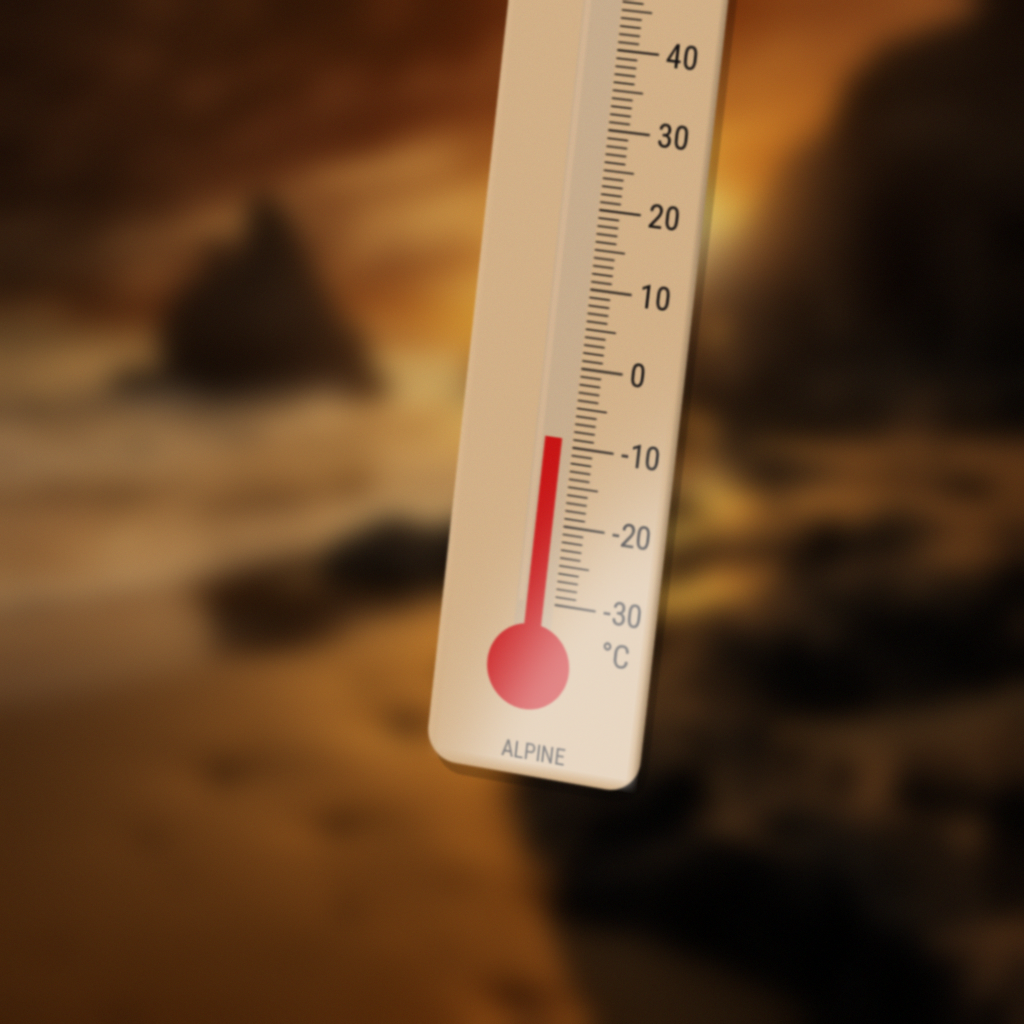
-9
